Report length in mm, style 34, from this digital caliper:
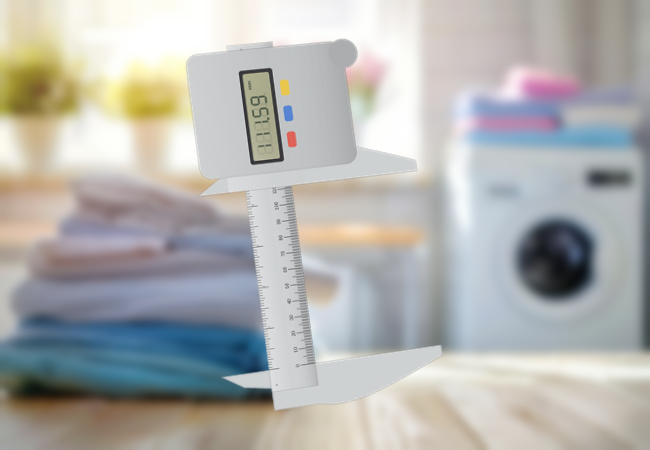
111.59
